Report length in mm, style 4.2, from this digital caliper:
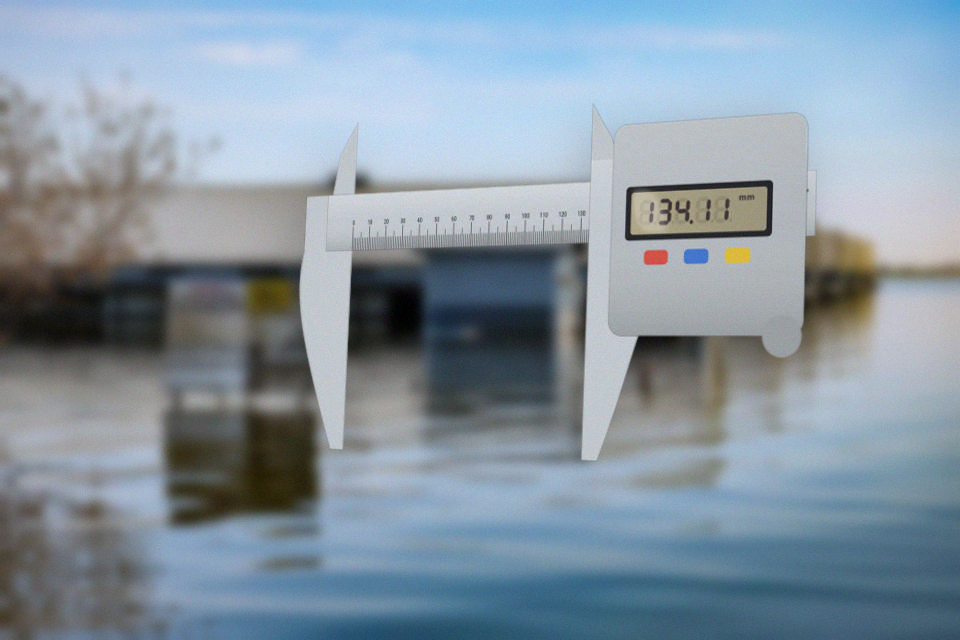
134.11
